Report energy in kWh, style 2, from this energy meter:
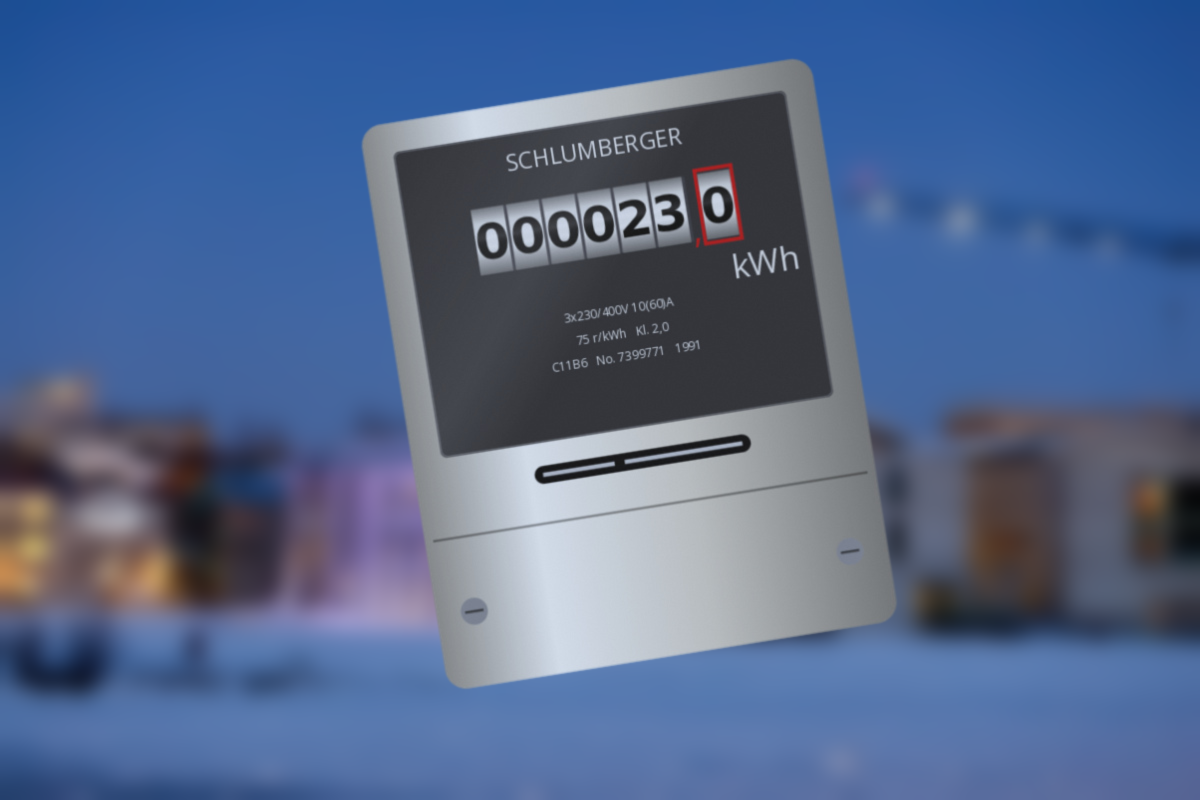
23.0
